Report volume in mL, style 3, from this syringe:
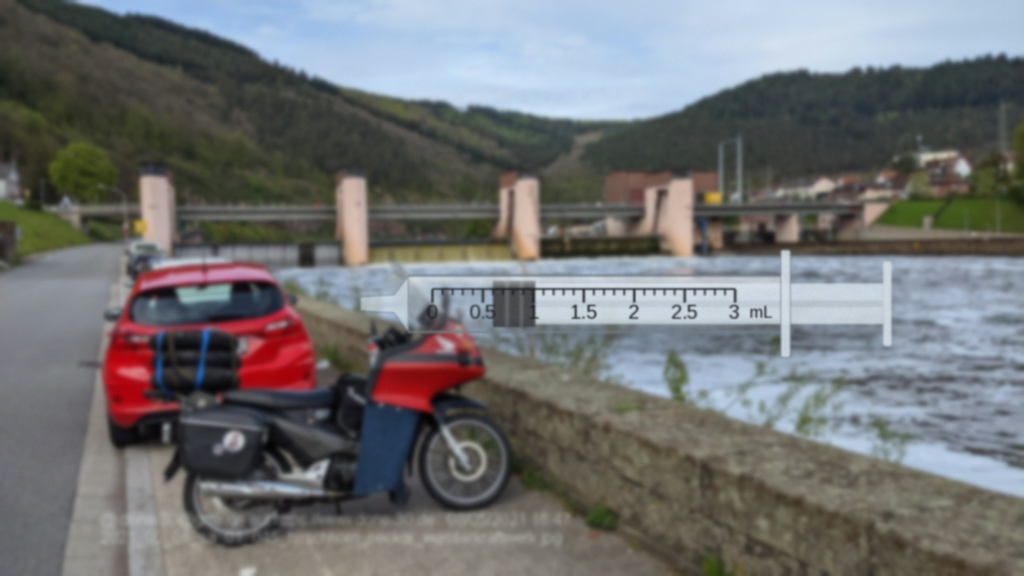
0.6
